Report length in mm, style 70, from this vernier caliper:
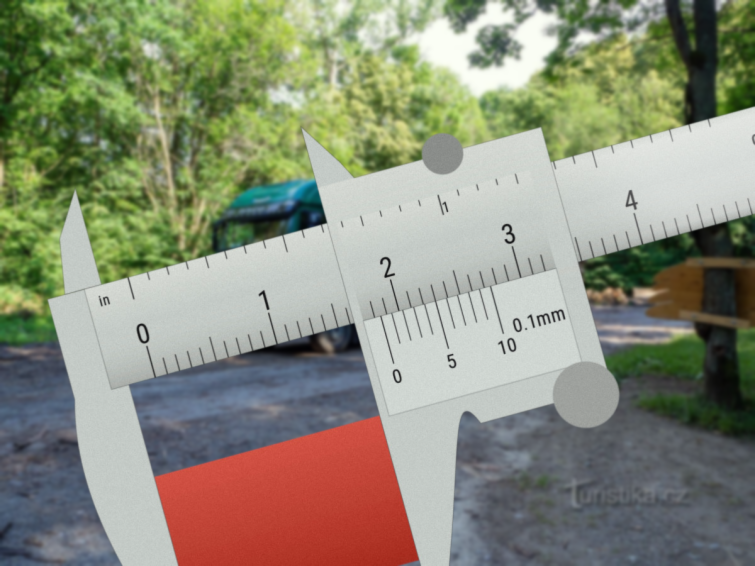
18.5
